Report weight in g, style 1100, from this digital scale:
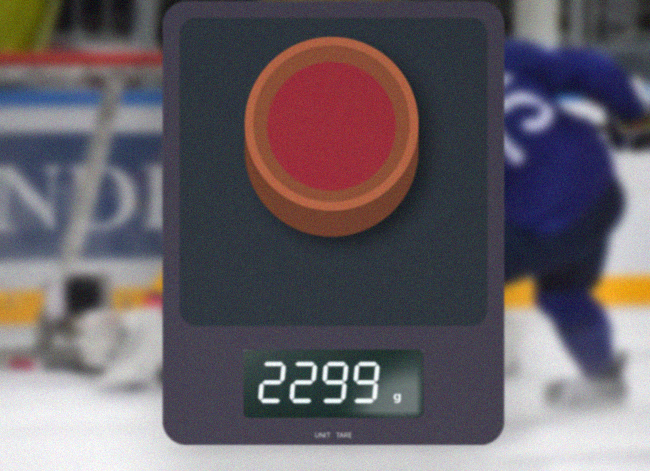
2299
